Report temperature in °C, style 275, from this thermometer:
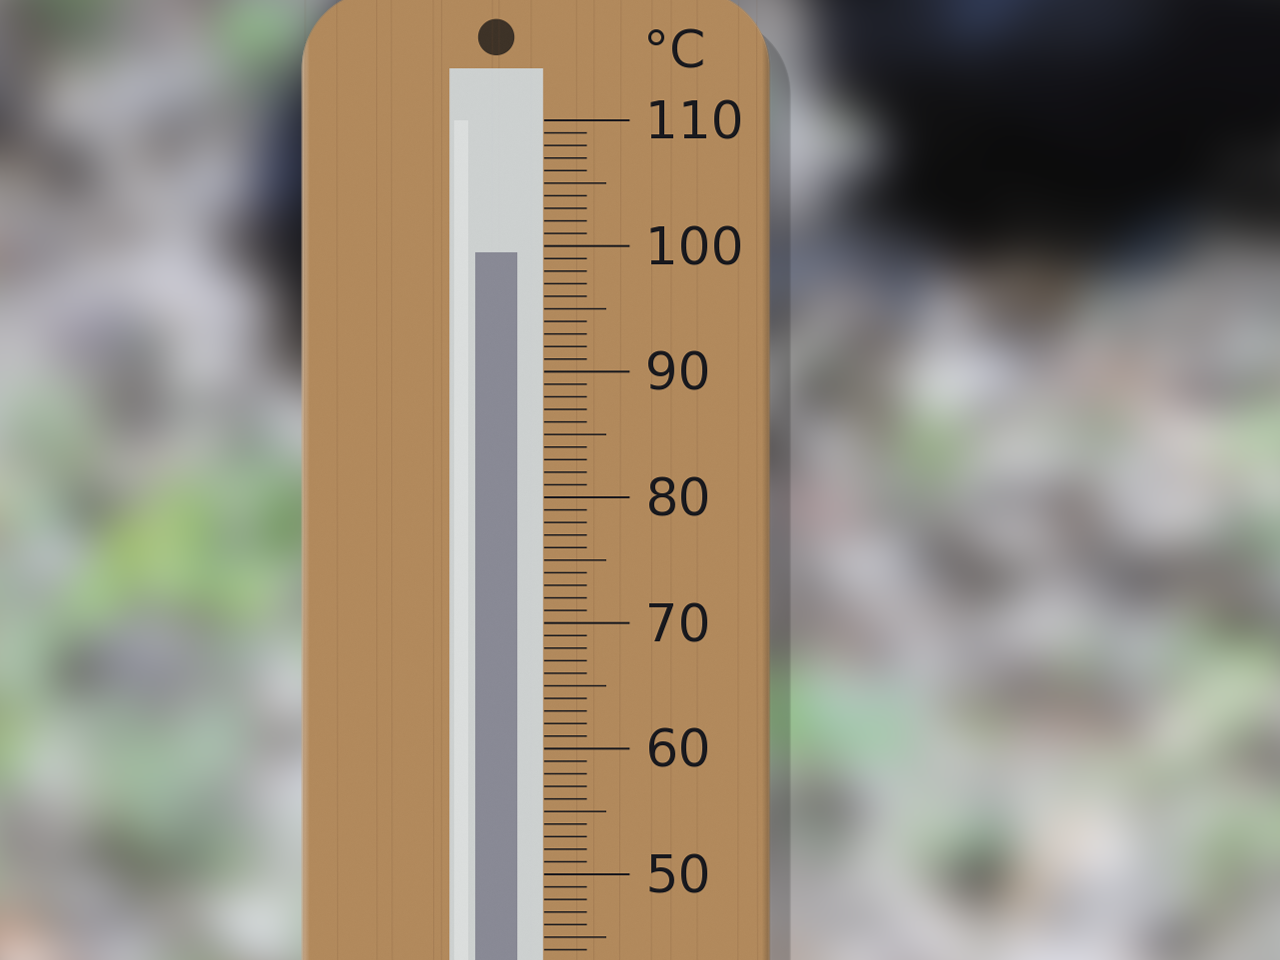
99.5
